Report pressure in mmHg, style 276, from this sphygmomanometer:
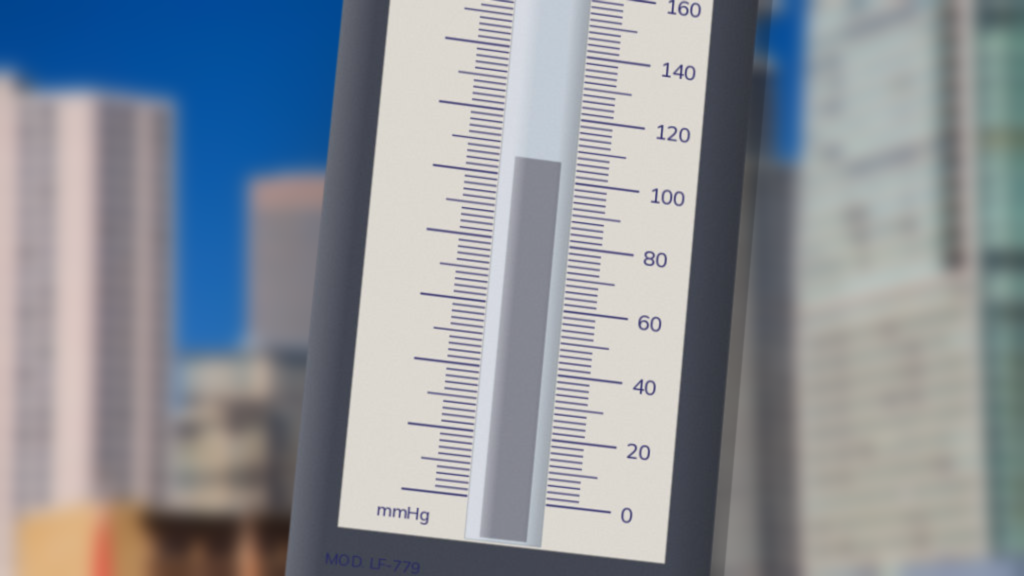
106
